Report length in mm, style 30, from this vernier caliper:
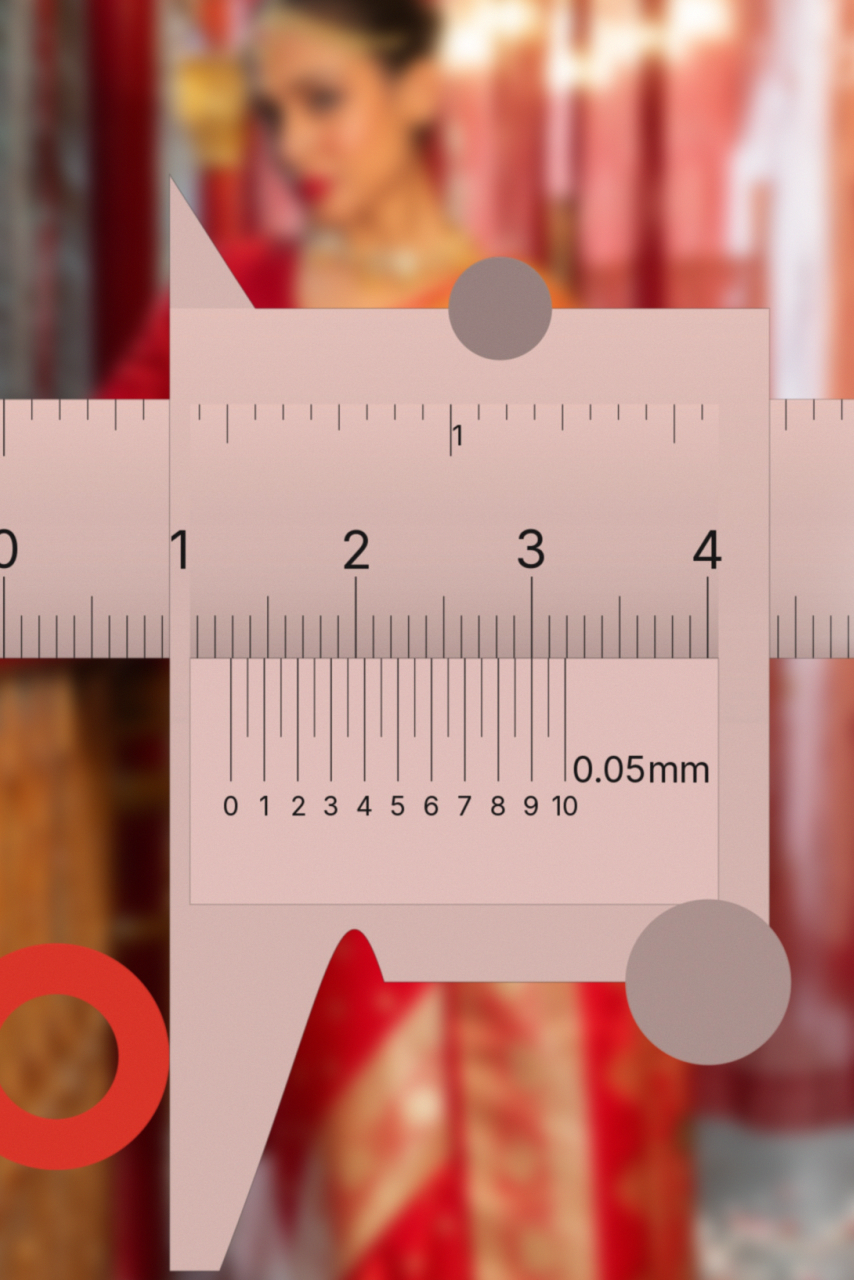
12.9
